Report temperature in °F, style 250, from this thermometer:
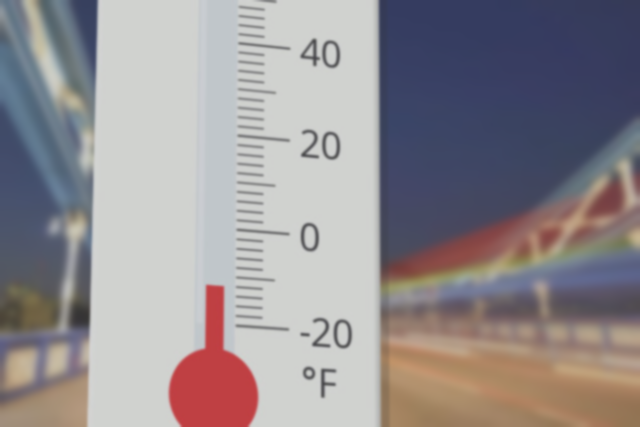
-12
